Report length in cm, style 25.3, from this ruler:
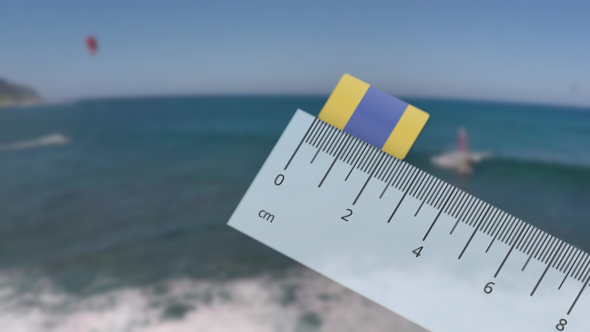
2.5
